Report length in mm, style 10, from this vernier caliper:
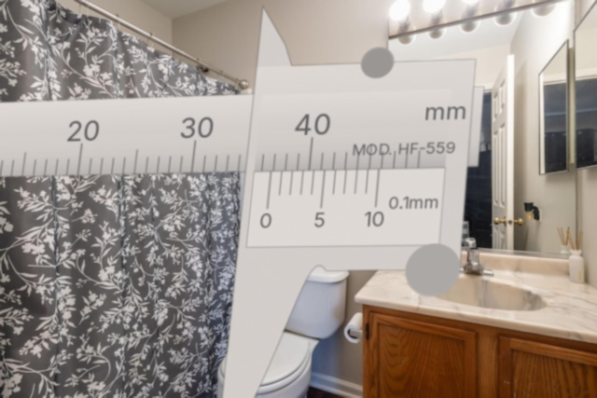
36.8
